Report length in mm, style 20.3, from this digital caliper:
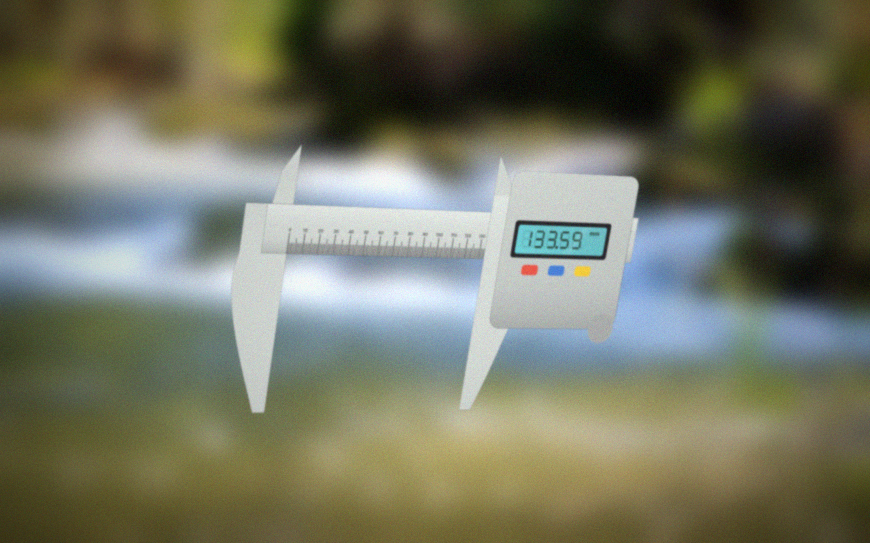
133.59
